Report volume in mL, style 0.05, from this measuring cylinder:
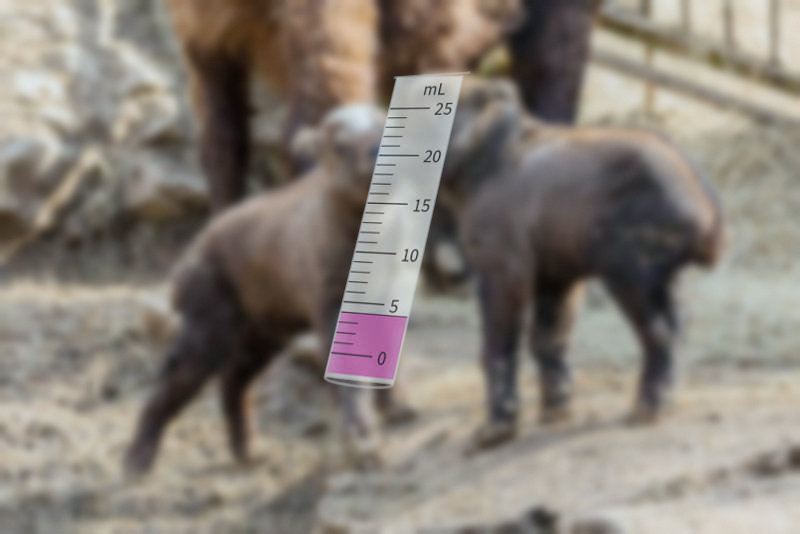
4
